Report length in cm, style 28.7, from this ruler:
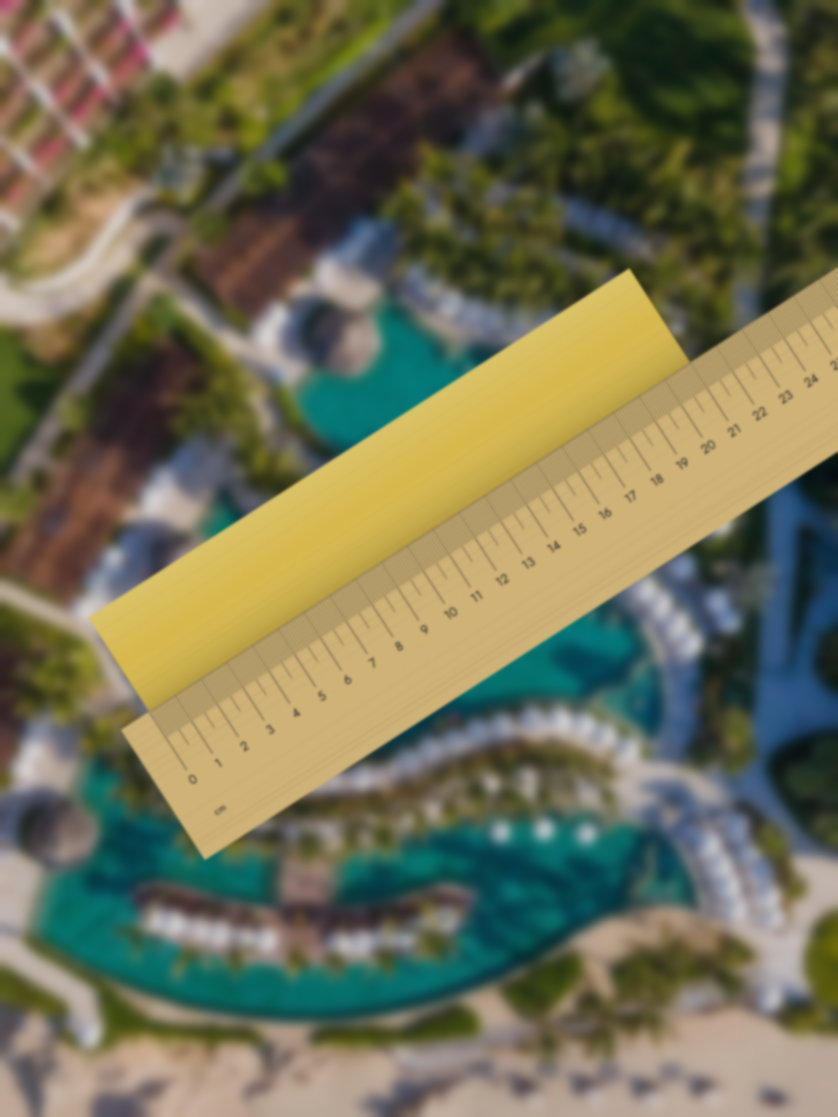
21
